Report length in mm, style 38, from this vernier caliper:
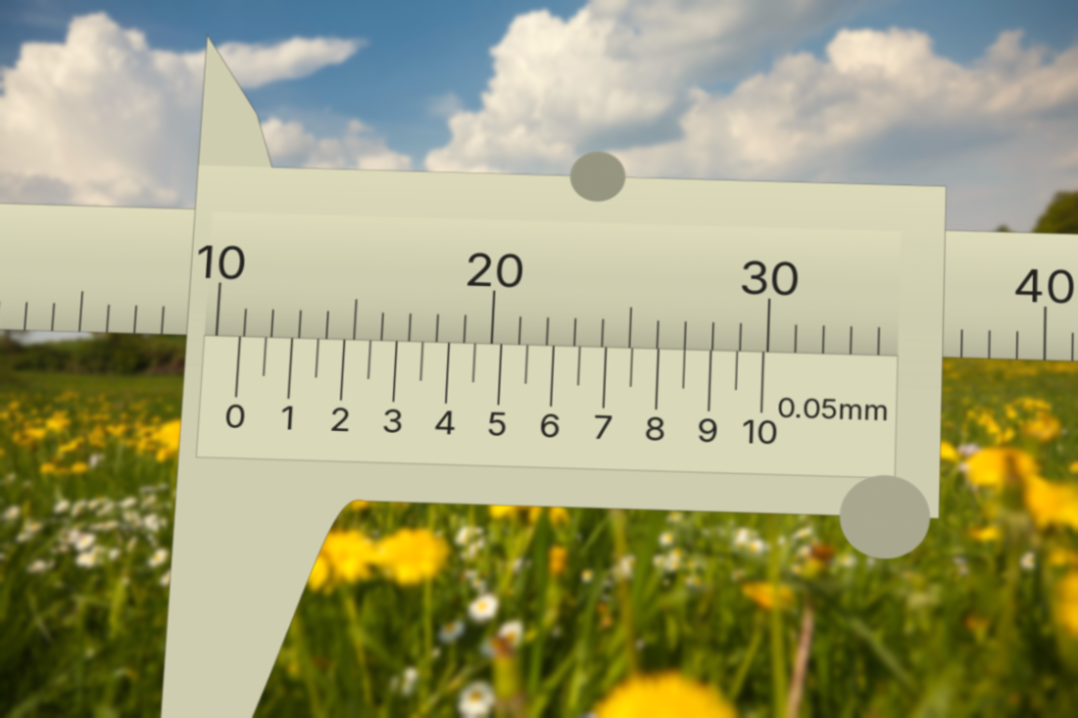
10.85
